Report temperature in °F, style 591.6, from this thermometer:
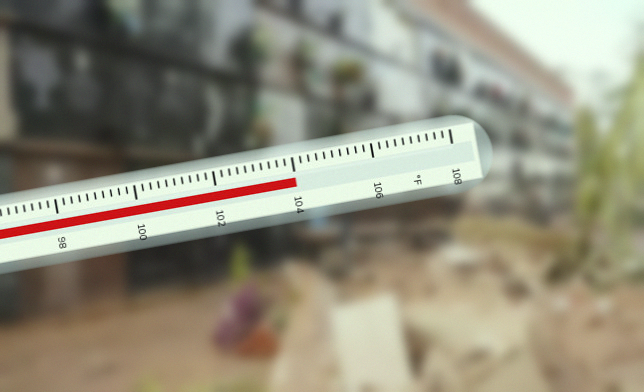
104
